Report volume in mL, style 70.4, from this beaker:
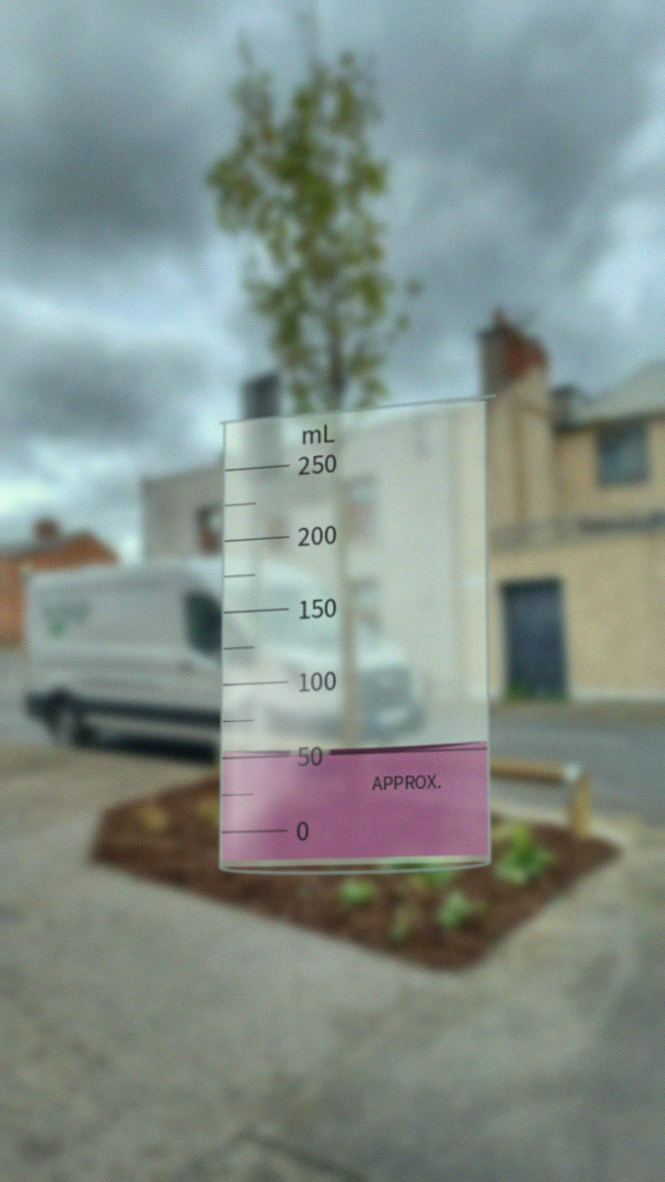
50
